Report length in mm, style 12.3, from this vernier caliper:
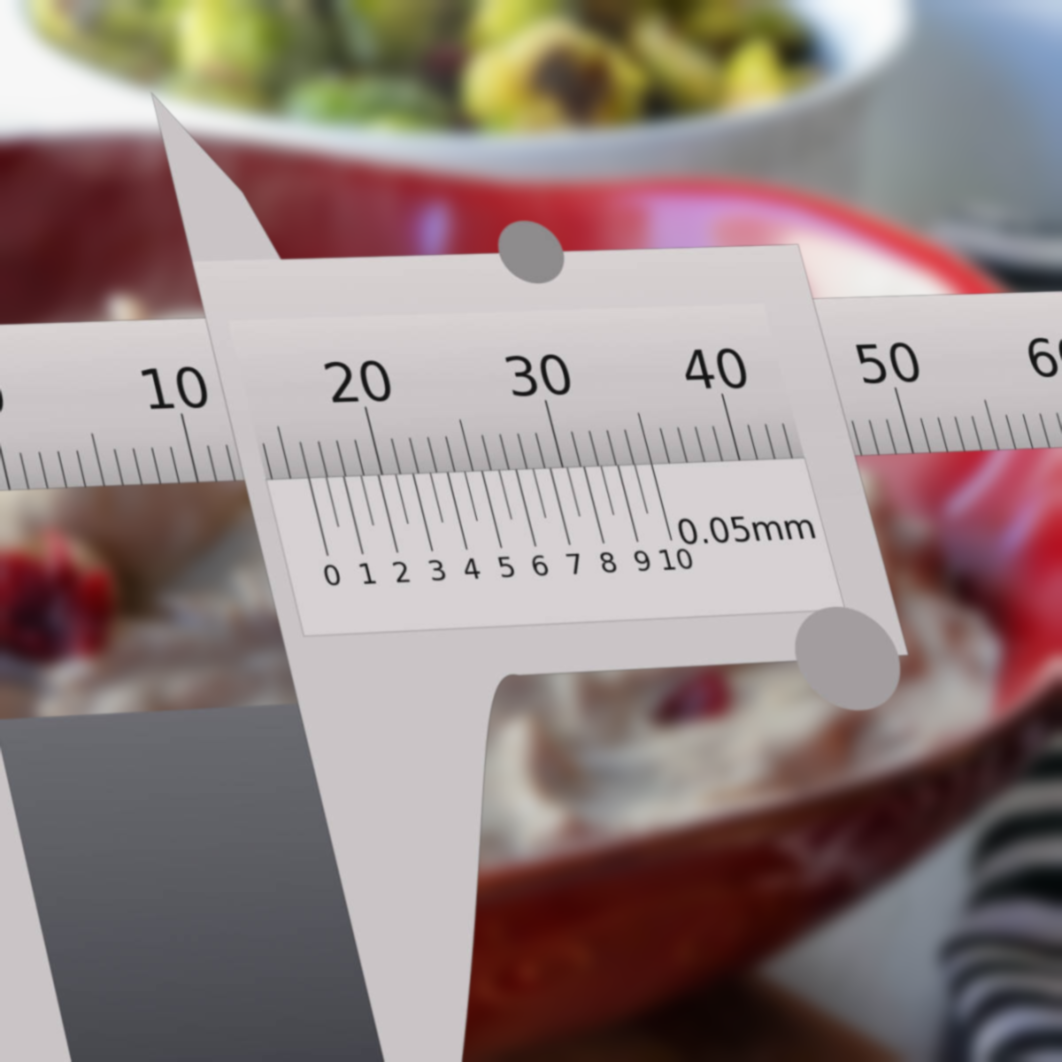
16.0
